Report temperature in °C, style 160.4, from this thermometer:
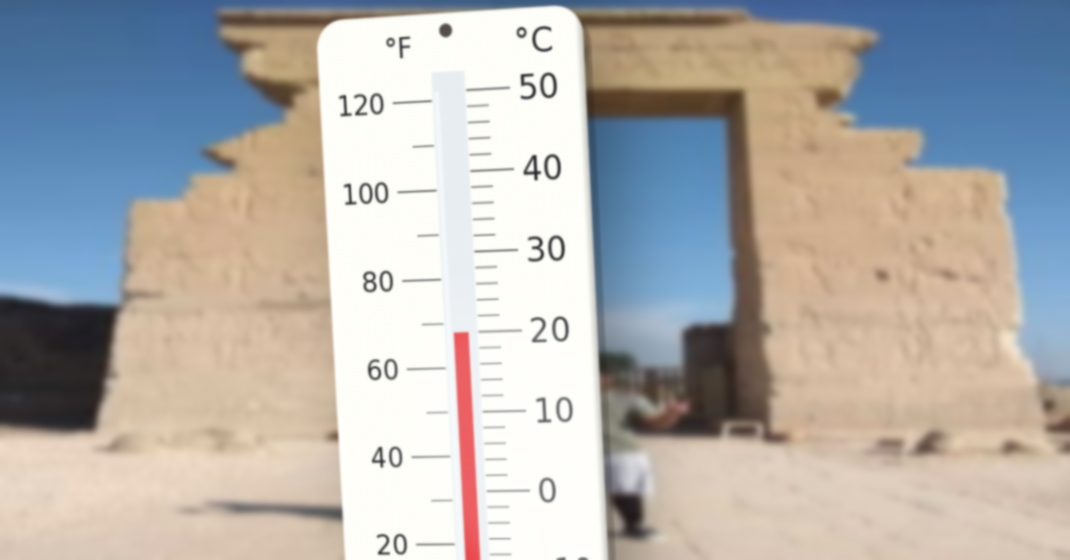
20
